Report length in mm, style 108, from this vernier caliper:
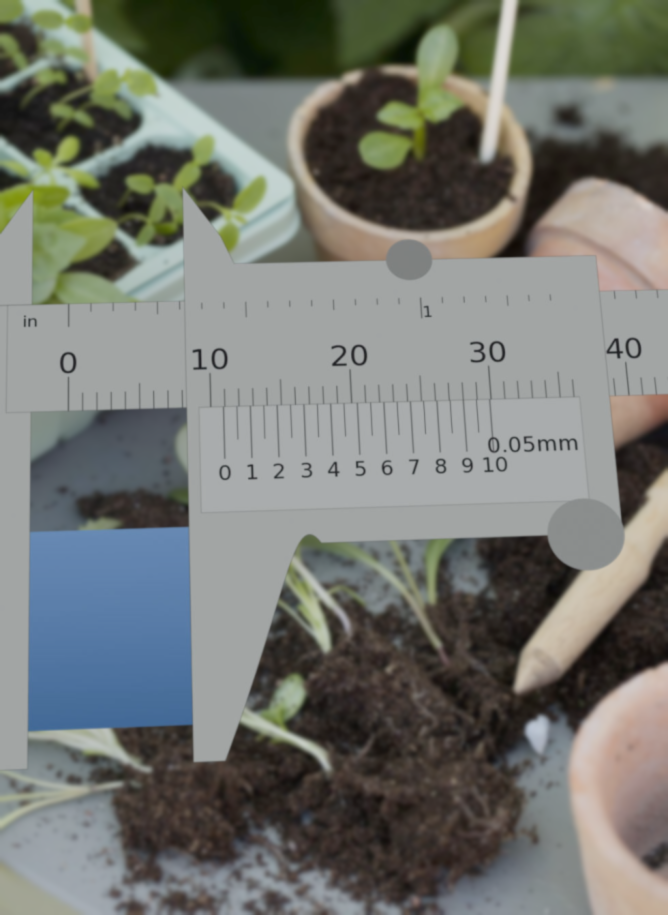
10.9
